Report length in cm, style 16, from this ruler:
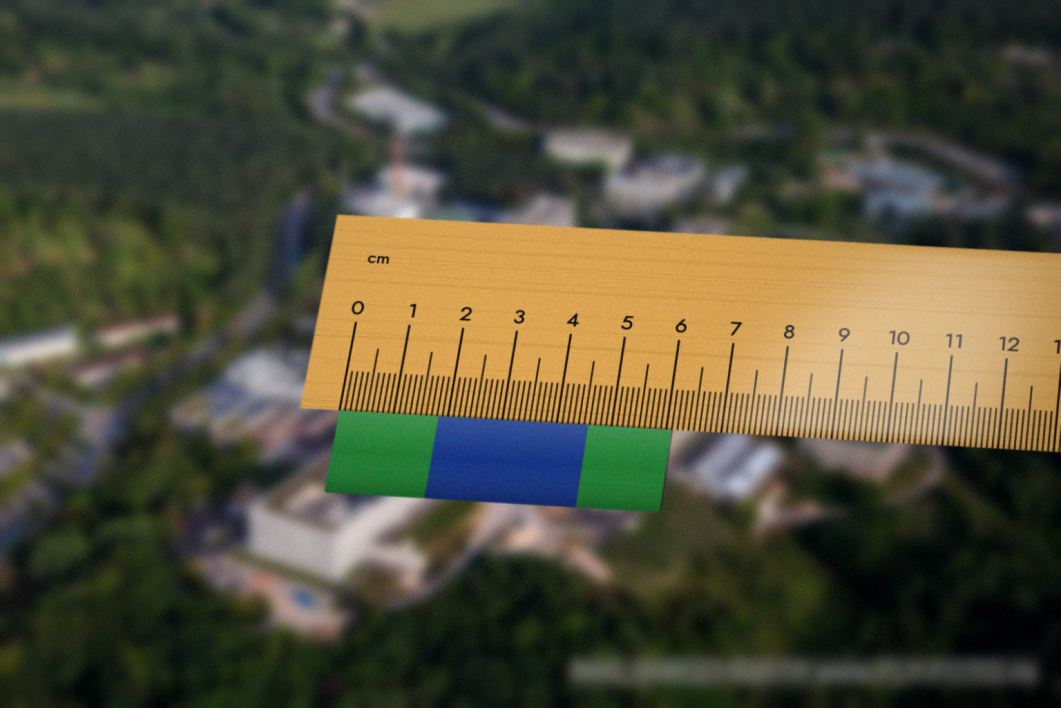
6.1
